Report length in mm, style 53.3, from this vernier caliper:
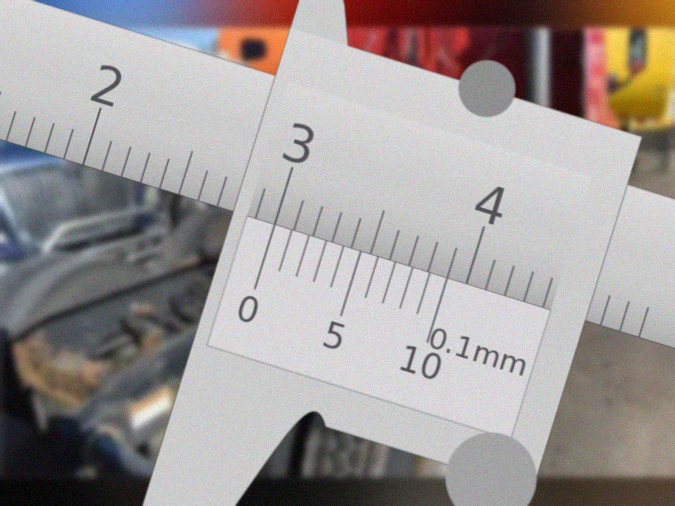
30.0
